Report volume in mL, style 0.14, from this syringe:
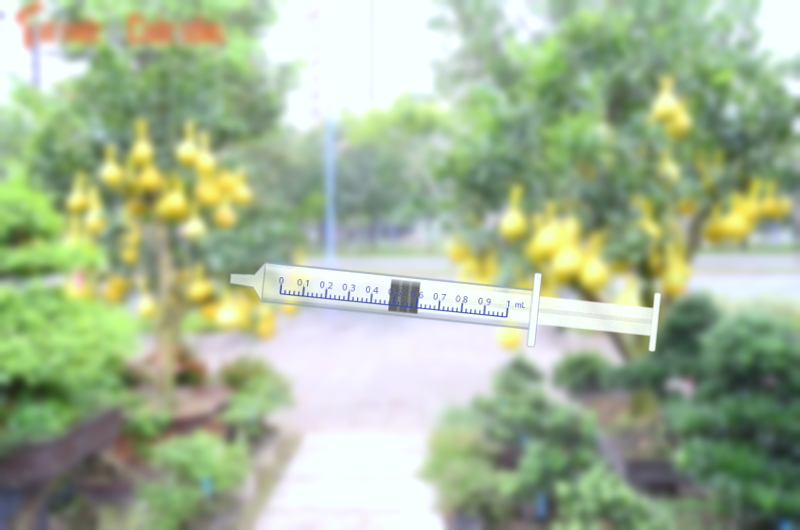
0.48
